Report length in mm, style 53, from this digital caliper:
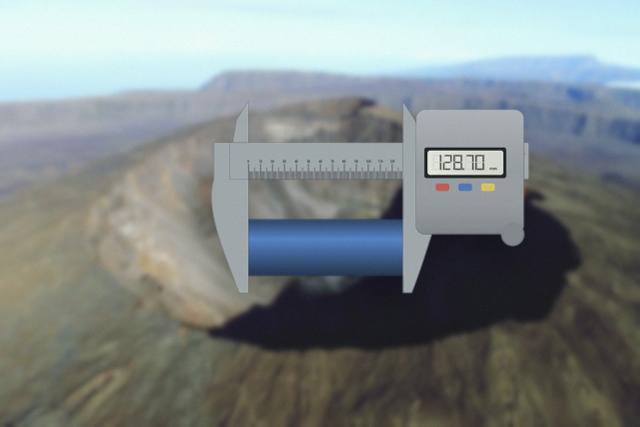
128.70
